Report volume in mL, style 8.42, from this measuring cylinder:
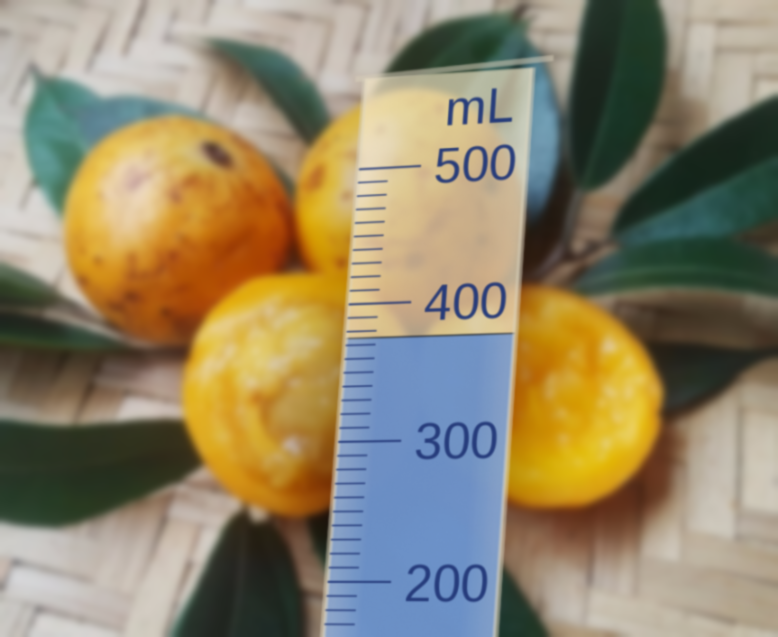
375
